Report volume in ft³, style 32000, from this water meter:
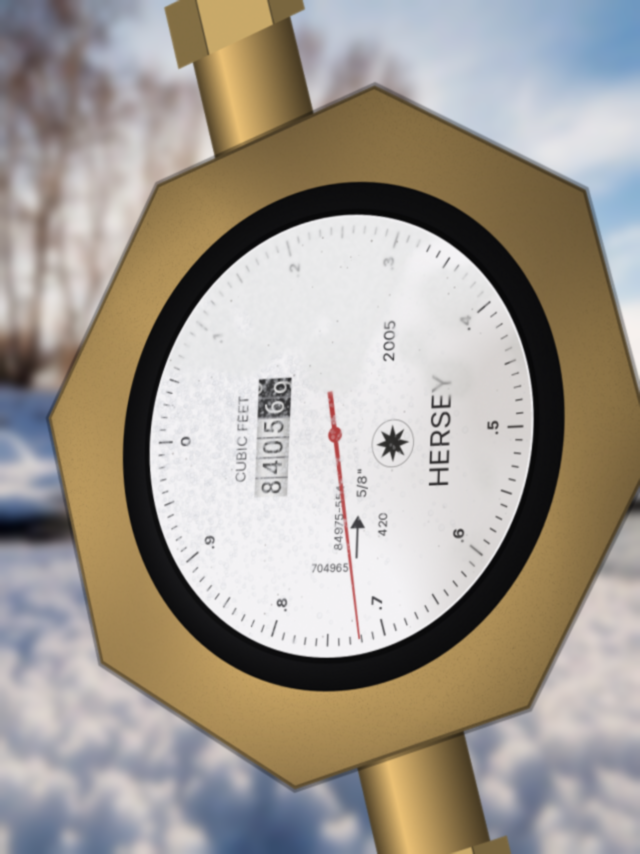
840568.72
